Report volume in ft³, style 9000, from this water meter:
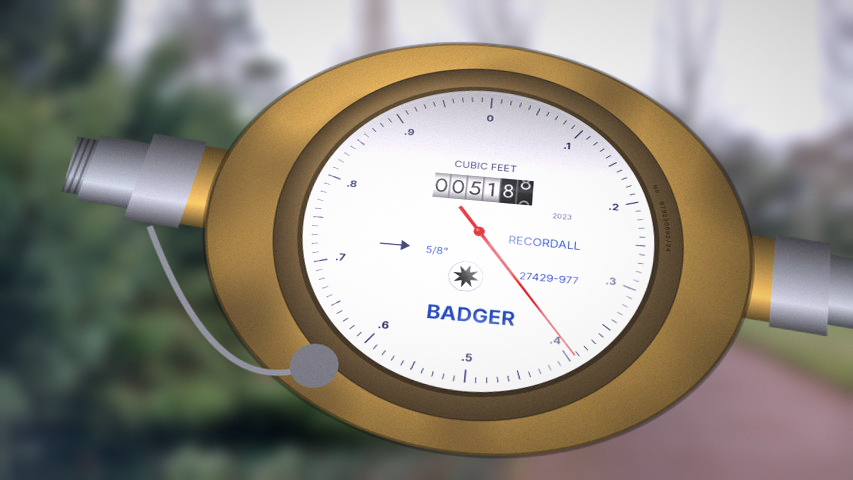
5188.39
